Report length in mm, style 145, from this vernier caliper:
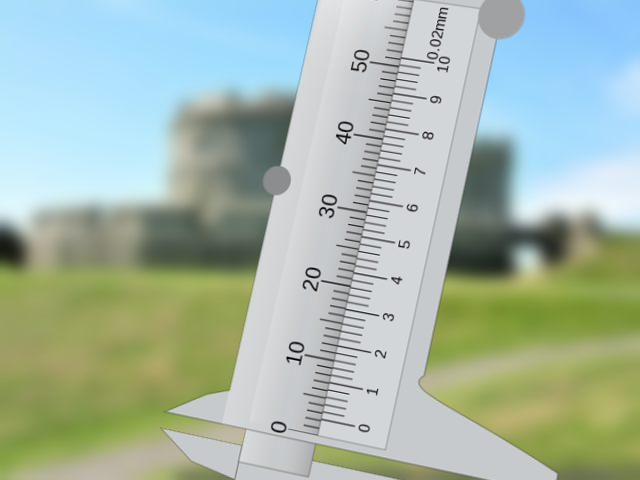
2.2
